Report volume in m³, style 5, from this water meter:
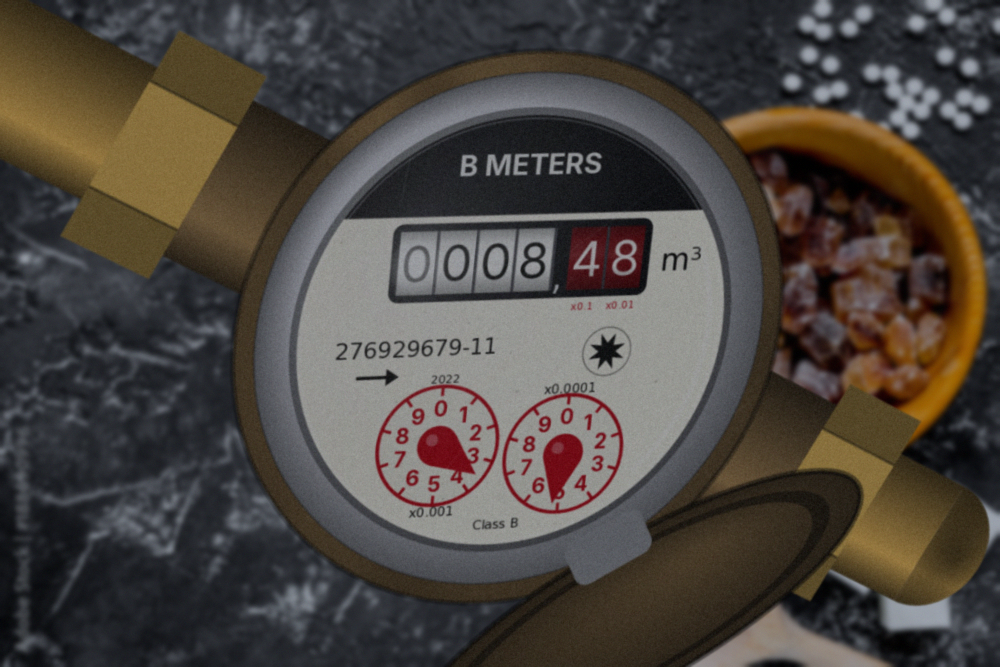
8.4835
